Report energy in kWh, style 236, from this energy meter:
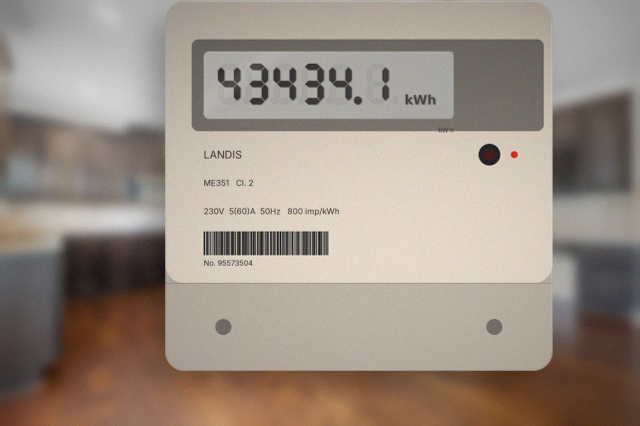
43434.1
